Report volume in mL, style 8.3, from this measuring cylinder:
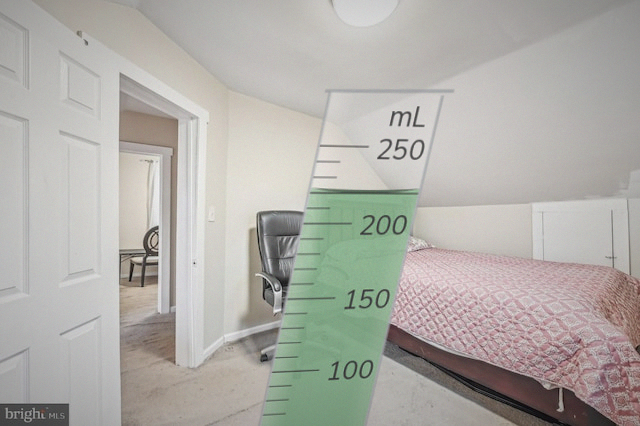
220
